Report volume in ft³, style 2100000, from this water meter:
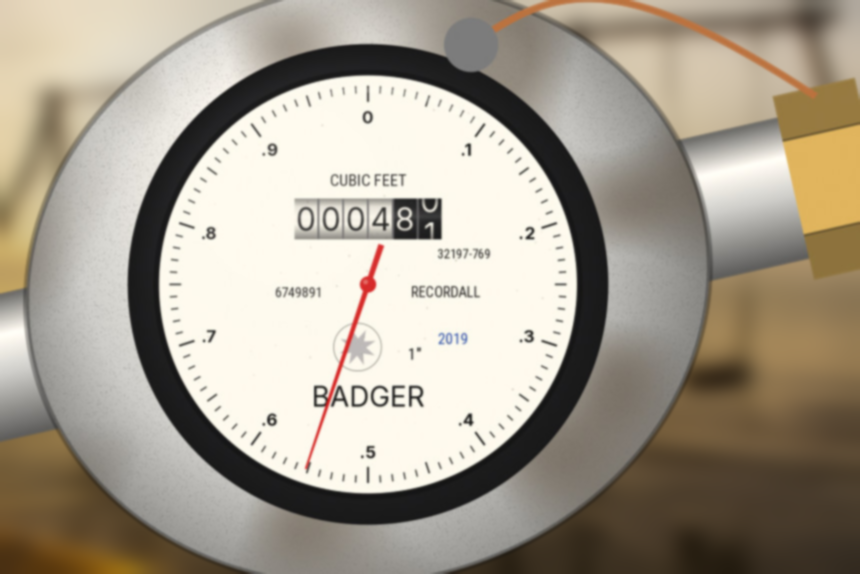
480.55
